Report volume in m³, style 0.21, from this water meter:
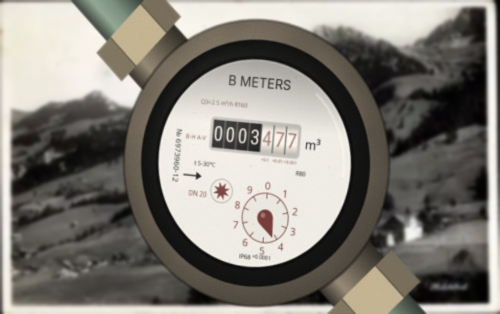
3.4774
